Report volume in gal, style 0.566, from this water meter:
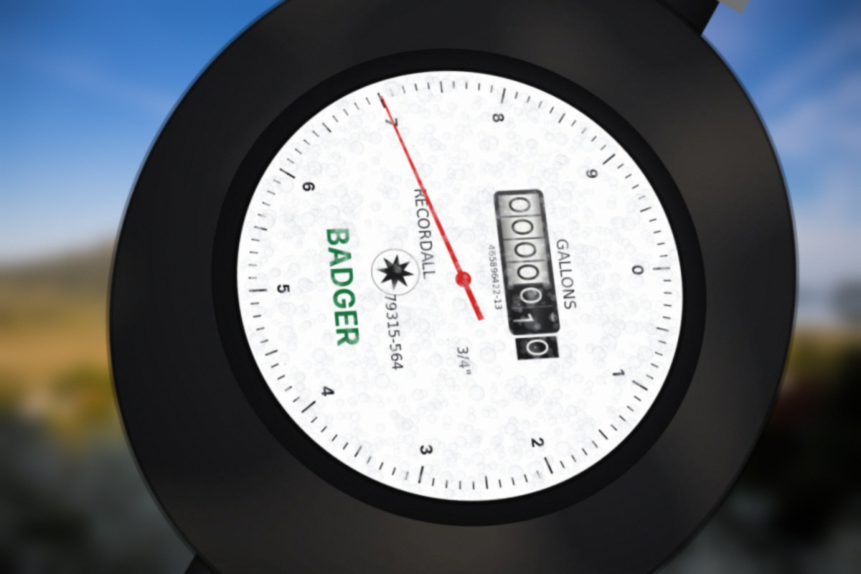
7.0
